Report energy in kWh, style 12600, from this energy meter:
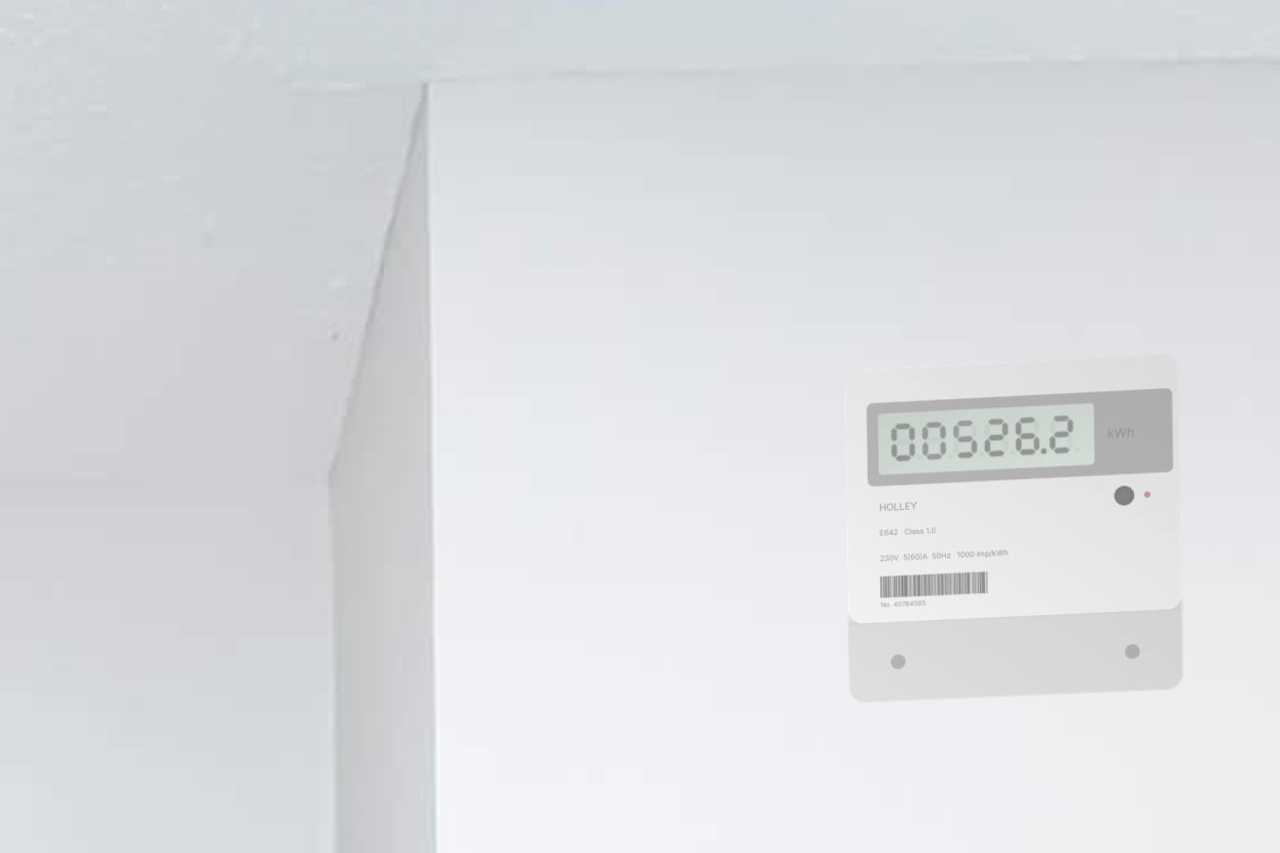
526.2
